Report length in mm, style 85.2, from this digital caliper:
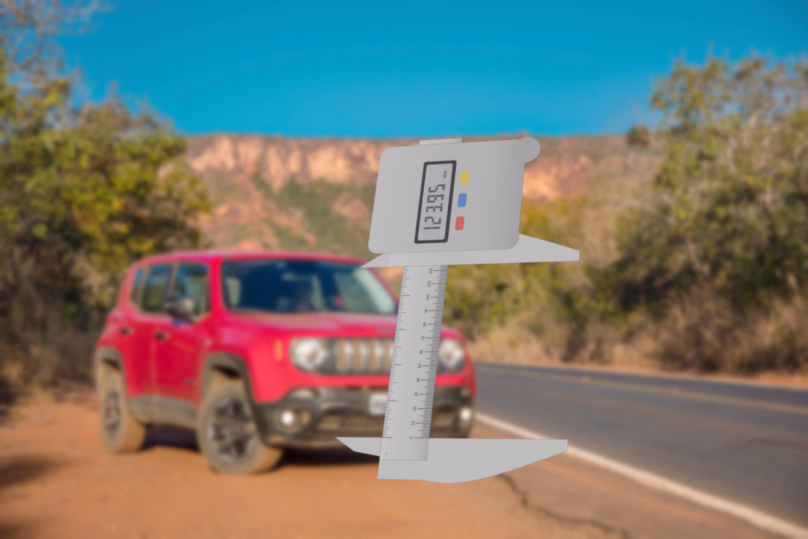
123.95
